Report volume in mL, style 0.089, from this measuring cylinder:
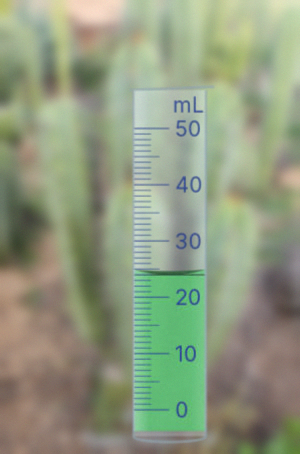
24
